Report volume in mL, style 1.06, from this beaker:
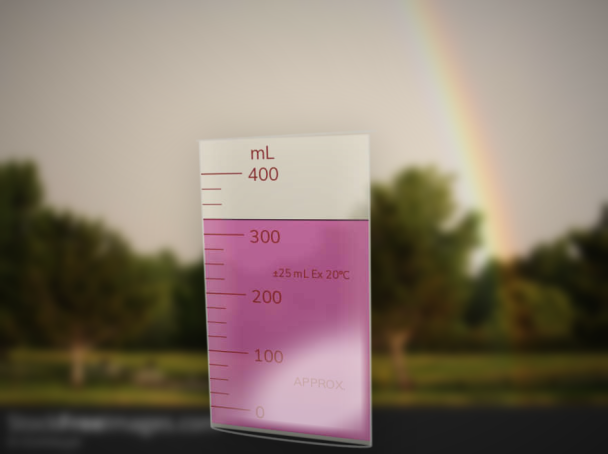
325
